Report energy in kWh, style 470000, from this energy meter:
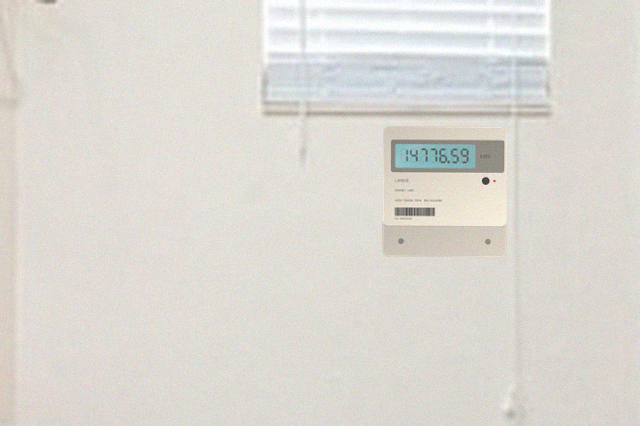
14776.59
